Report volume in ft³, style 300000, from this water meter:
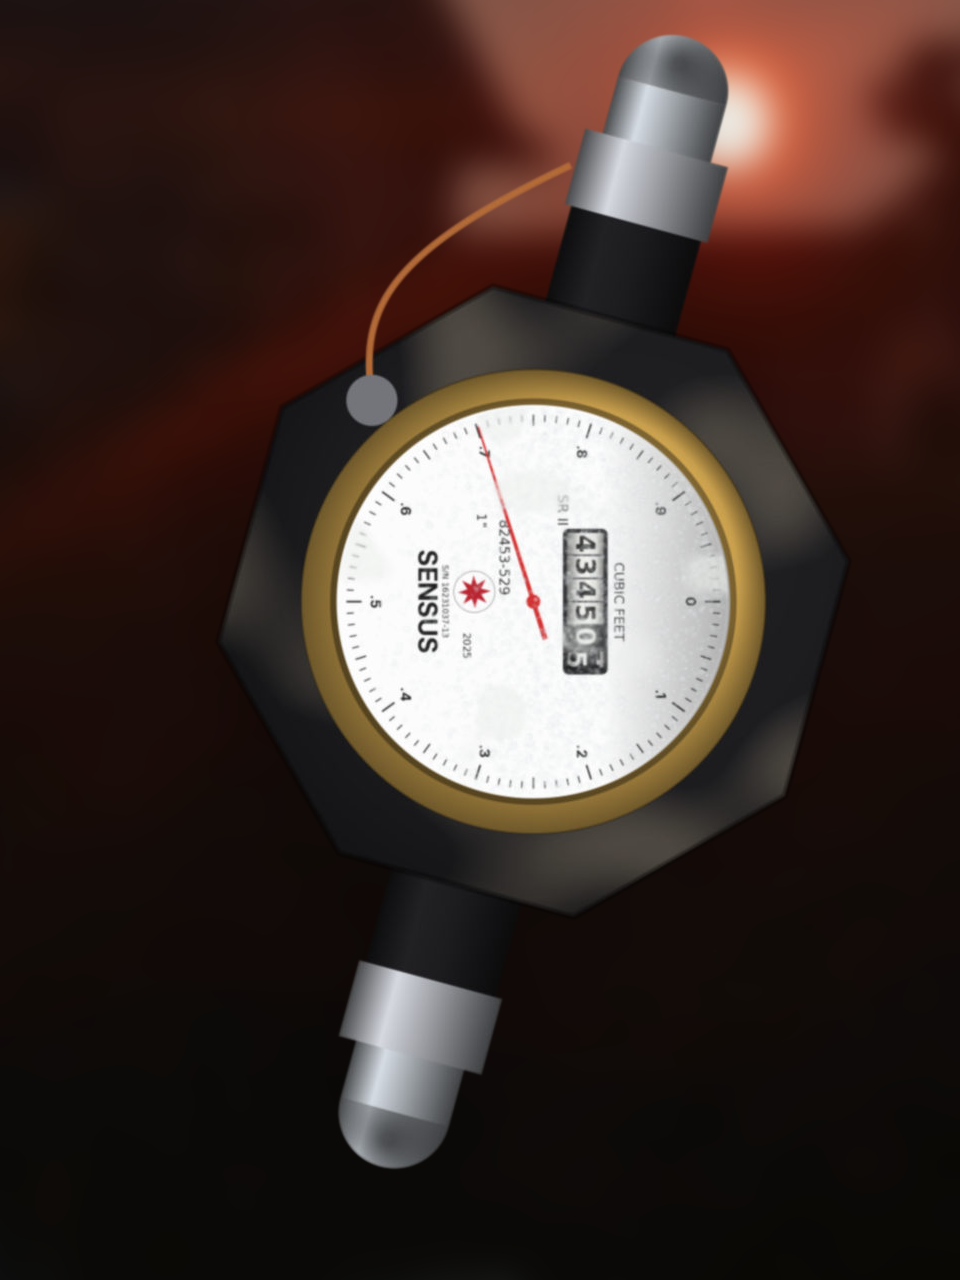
434504.70
